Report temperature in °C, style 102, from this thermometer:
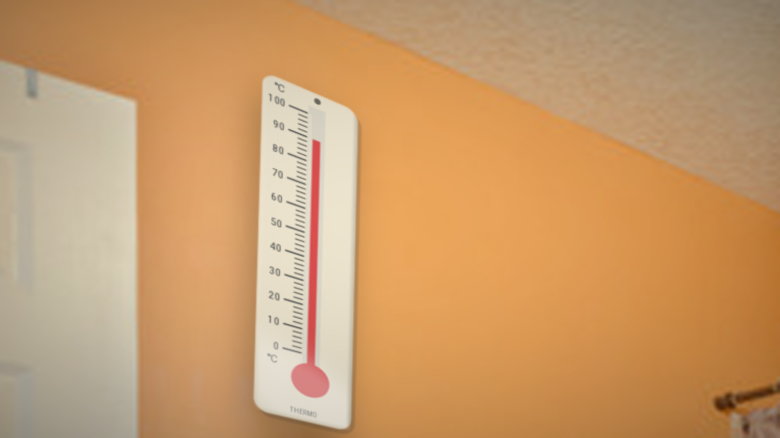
90
